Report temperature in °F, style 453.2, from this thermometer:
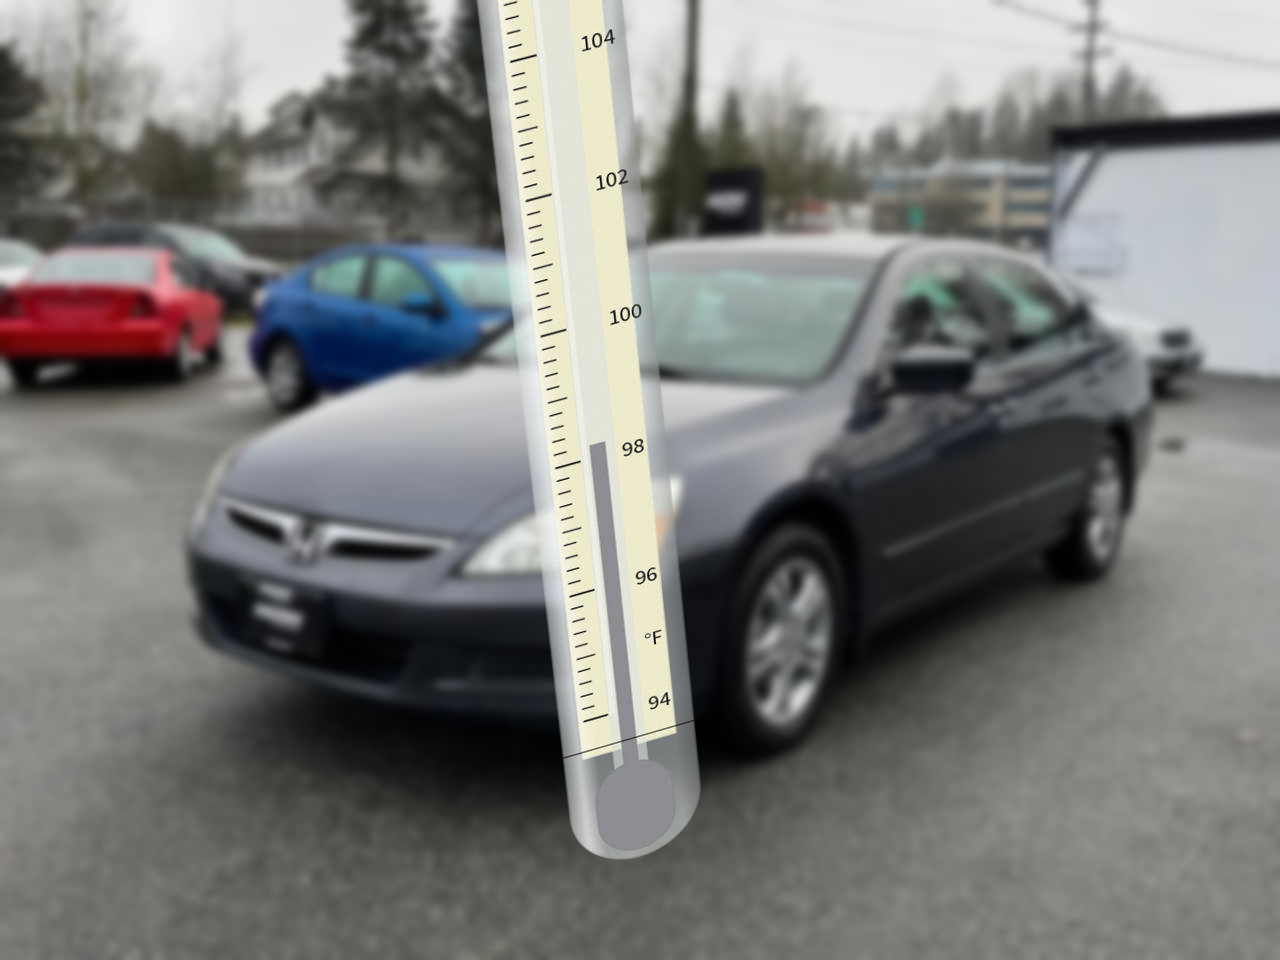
98.2
